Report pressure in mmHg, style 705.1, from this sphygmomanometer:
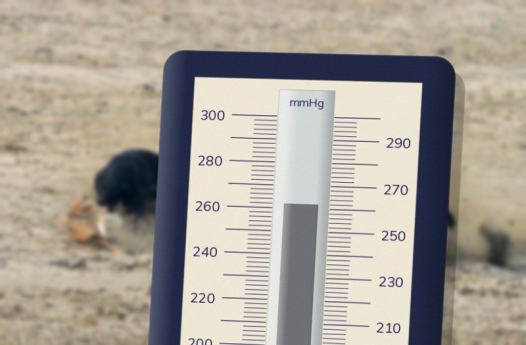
262
